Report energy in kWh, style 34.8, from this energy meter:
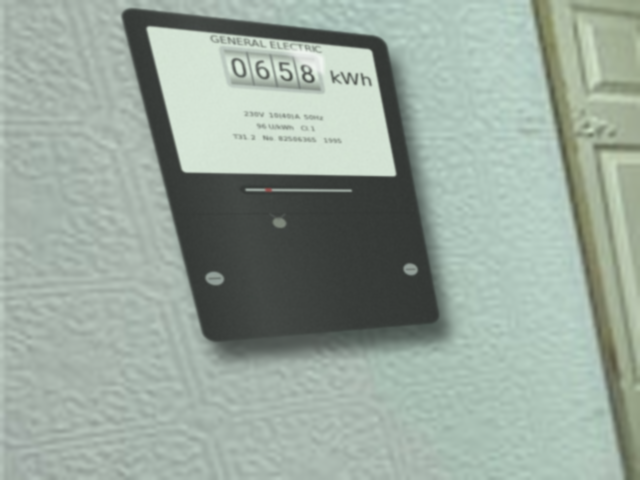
658
